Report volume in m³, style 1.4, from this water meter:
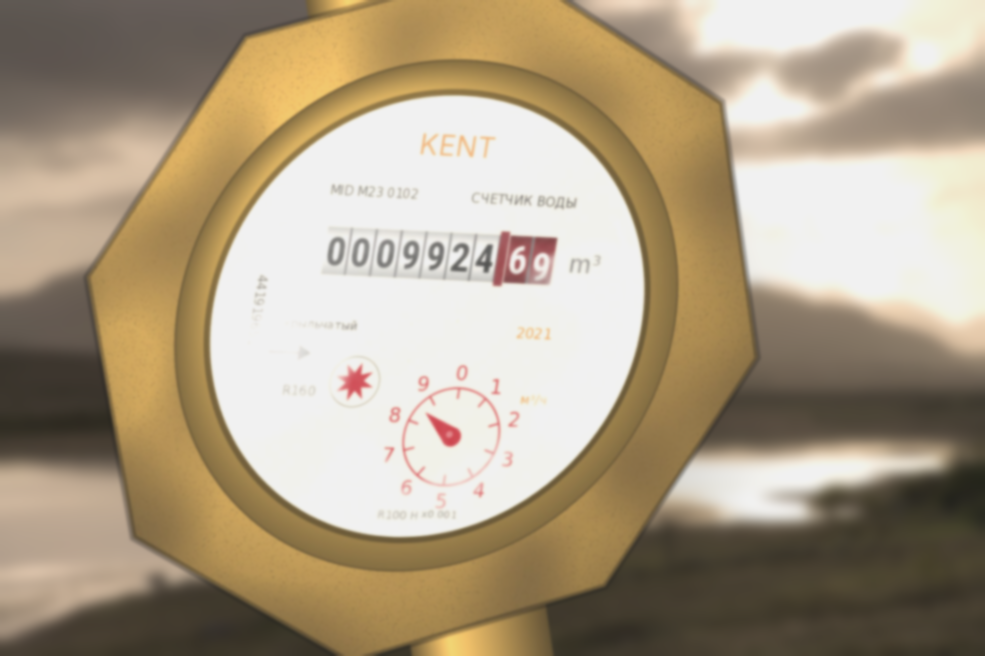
9924.688
